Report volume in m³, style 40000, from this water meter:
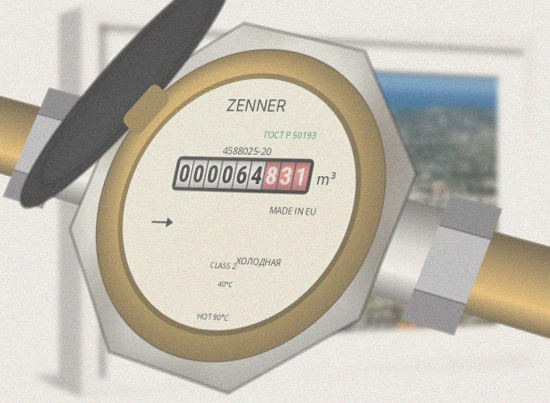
64.831
